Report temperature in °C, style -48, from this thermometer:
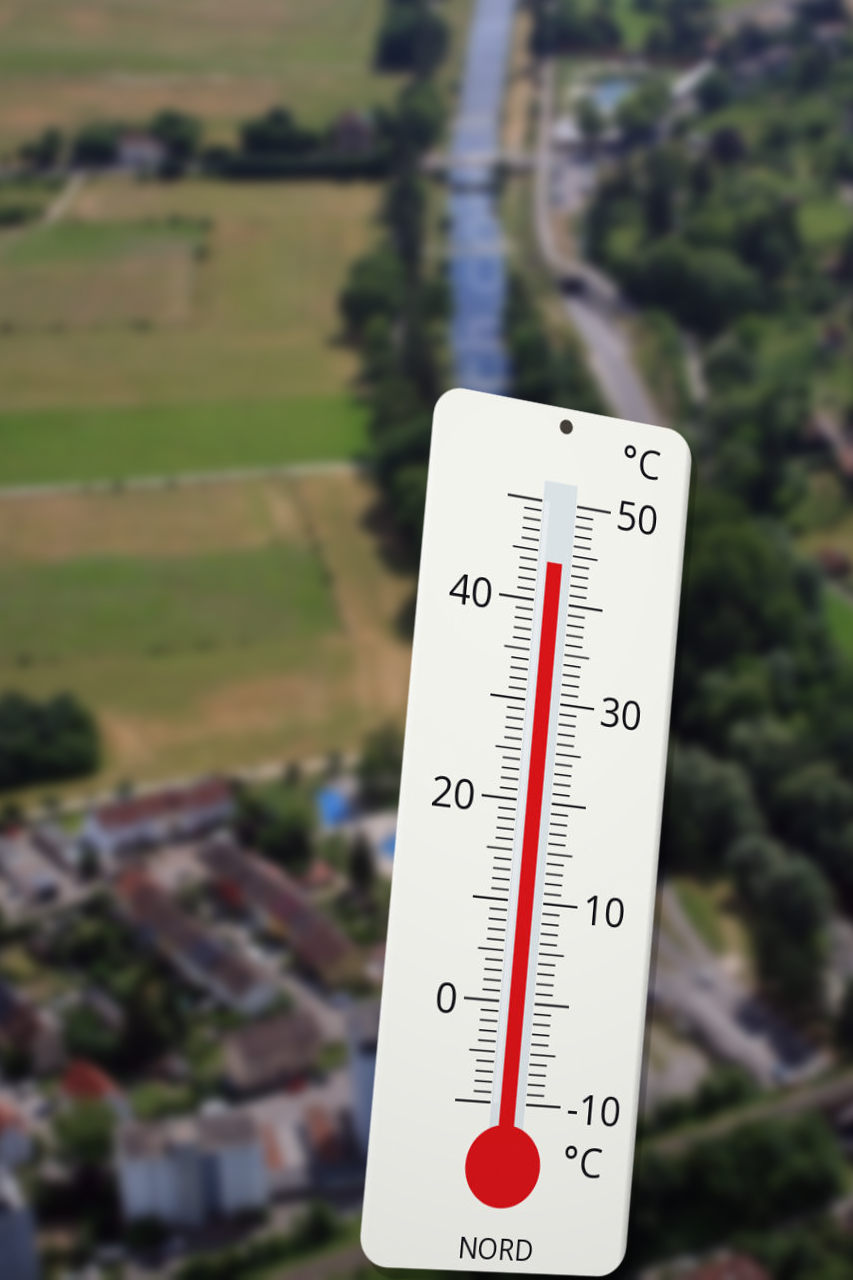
44
